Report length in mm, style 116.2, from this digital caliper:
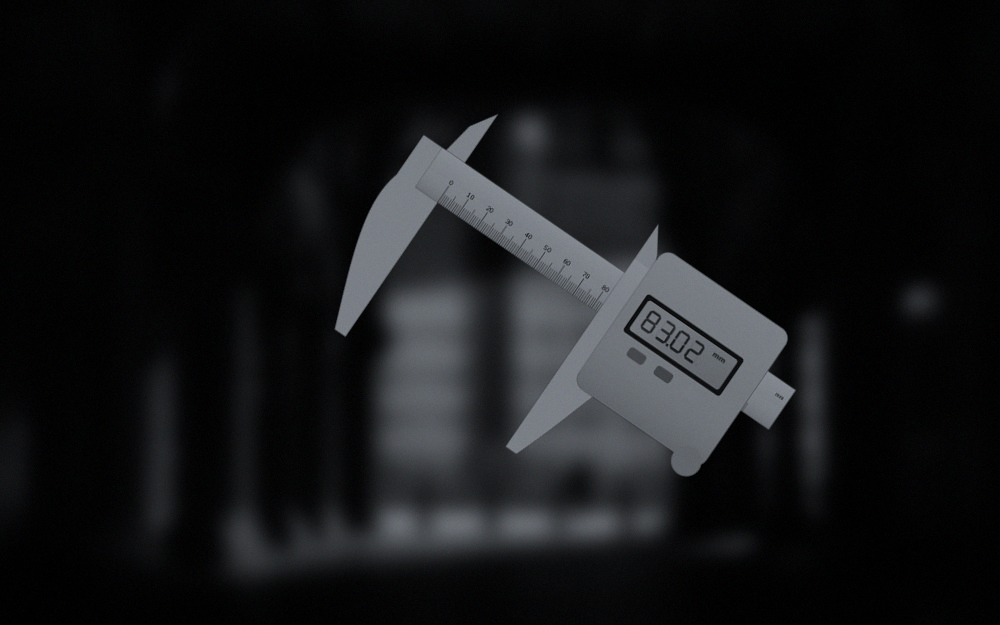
83.02
